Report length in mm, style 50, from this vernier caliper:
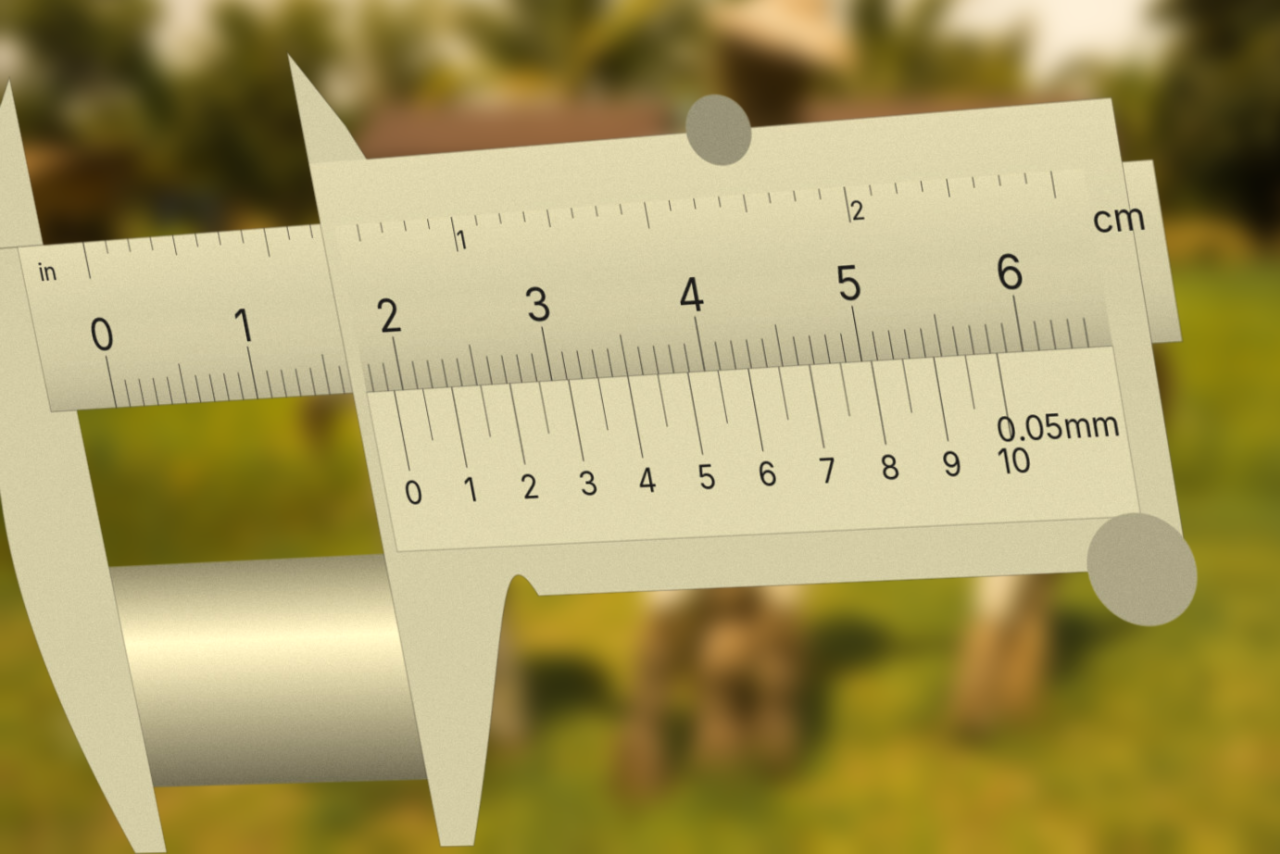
19.4
